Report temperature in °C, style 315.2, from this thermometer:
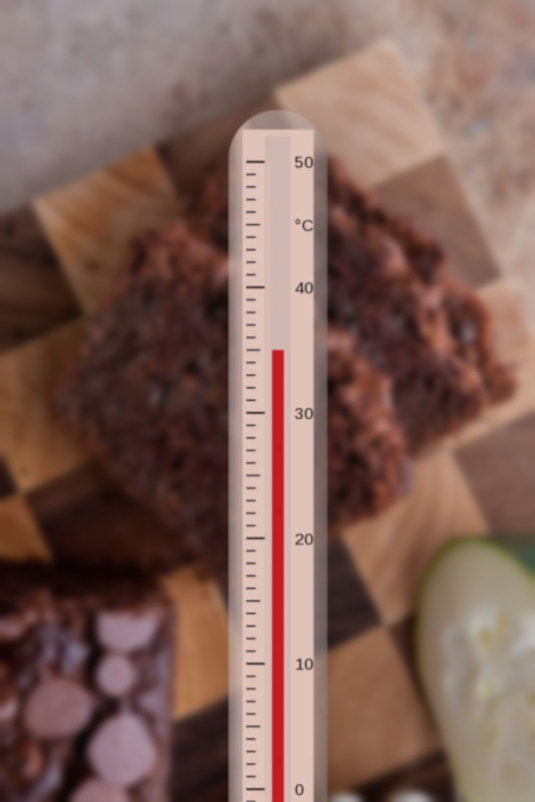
35
